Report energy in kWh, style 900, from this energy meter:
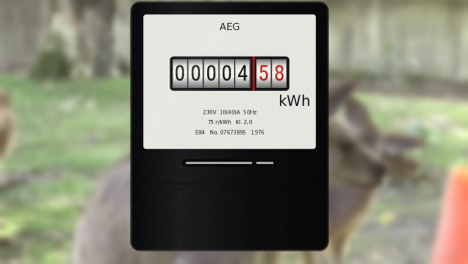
4.58
